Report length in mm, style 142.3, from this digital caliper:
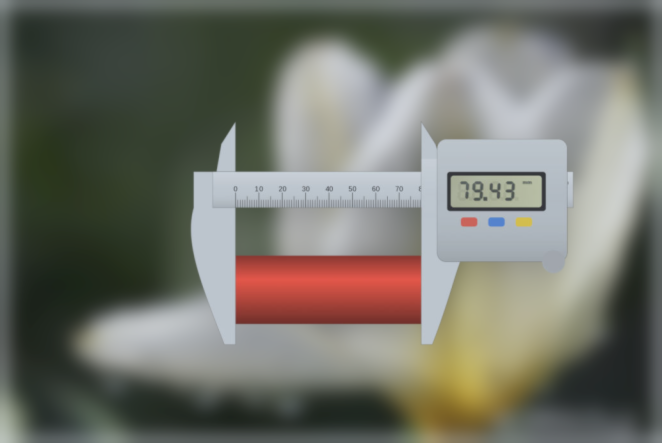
79.43
